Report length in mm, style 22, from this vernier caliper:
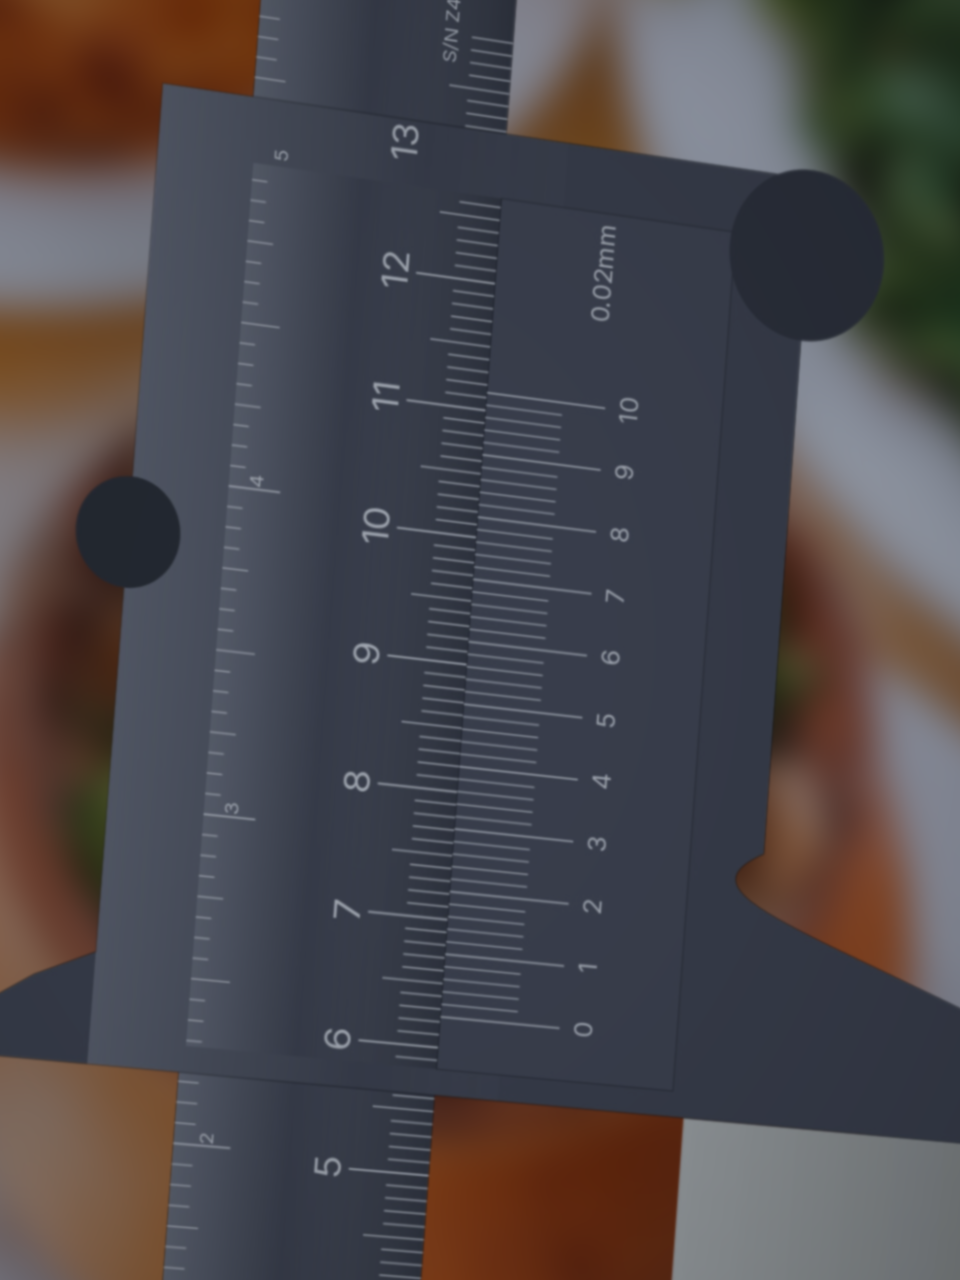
62.4
